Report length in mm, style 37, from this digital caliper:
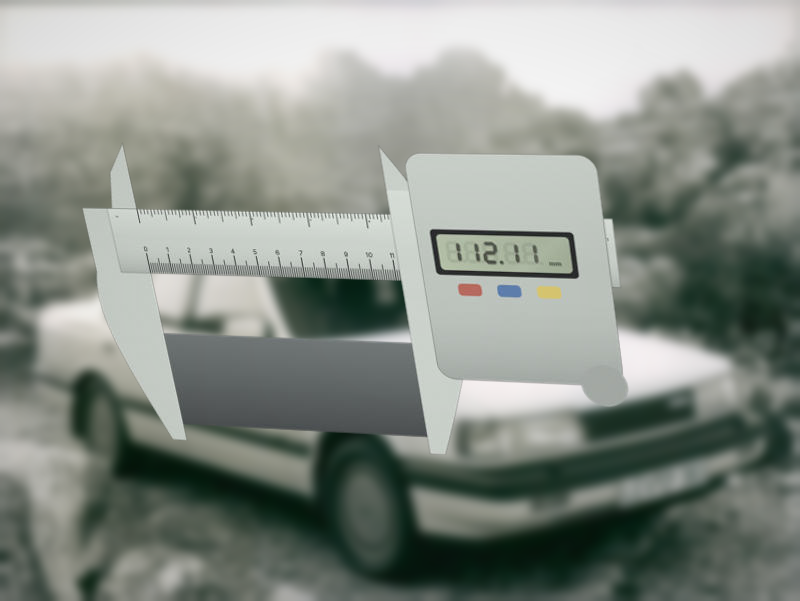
112.11
